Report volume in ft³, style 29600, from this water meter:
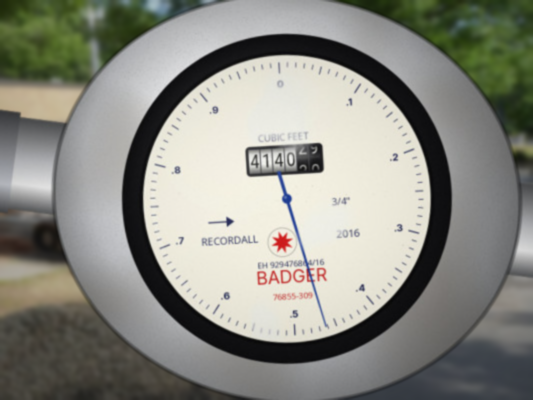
414029.46
